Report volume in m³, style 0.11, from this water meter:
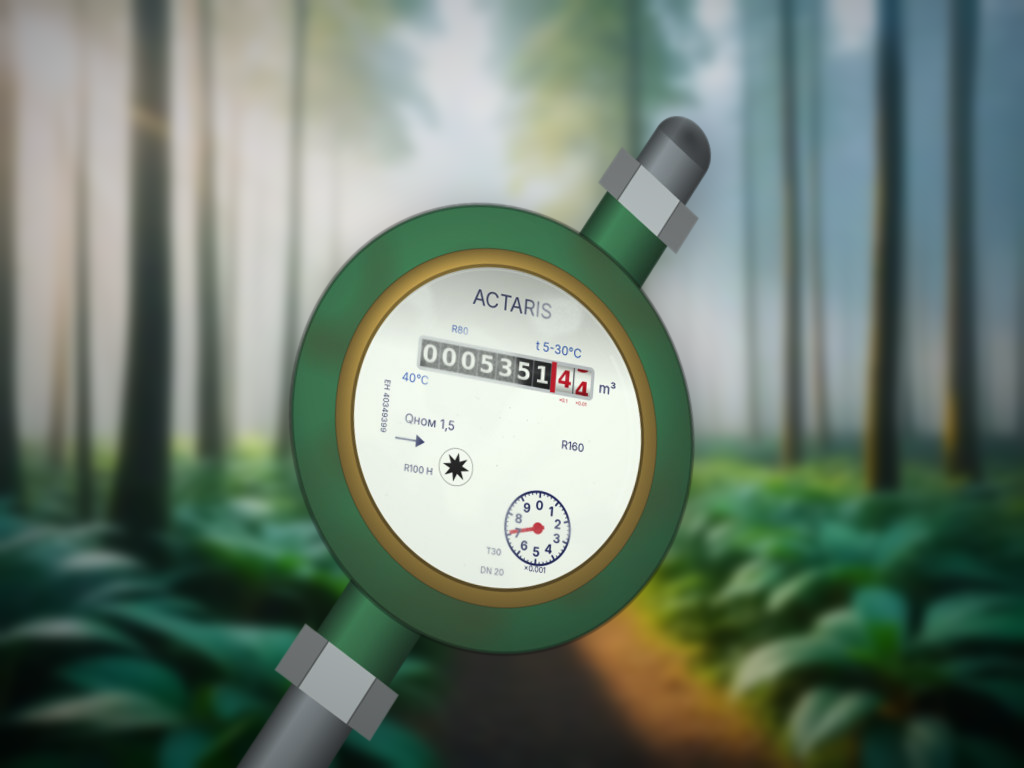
5351.437
